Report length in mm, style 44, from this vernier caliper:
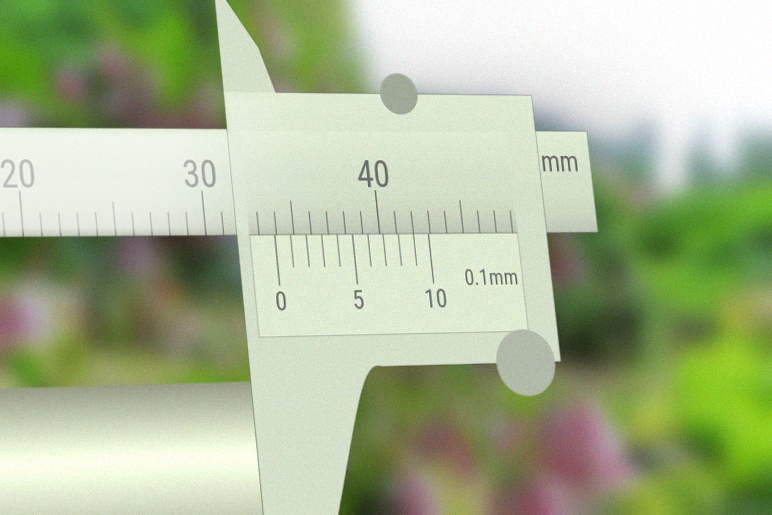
33.9
